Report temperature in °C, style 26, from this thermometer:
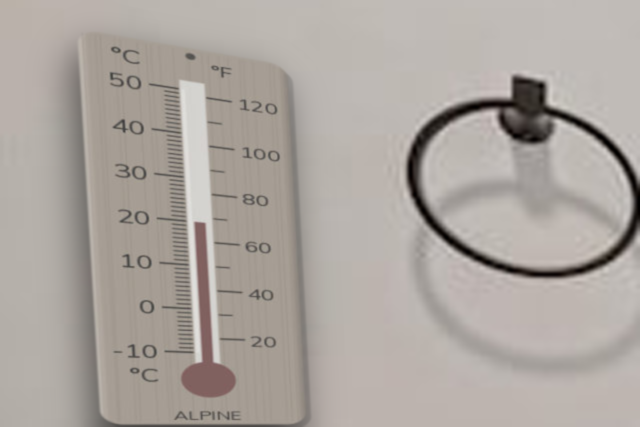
20
